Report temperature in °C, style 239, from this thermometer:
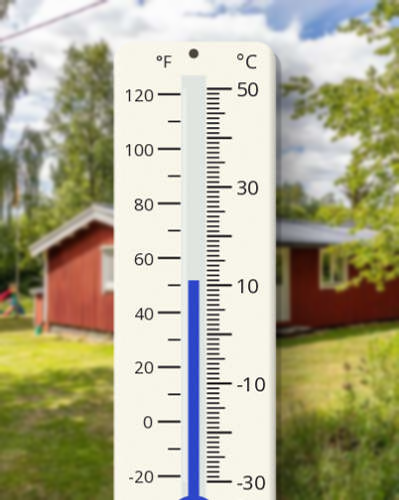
11
